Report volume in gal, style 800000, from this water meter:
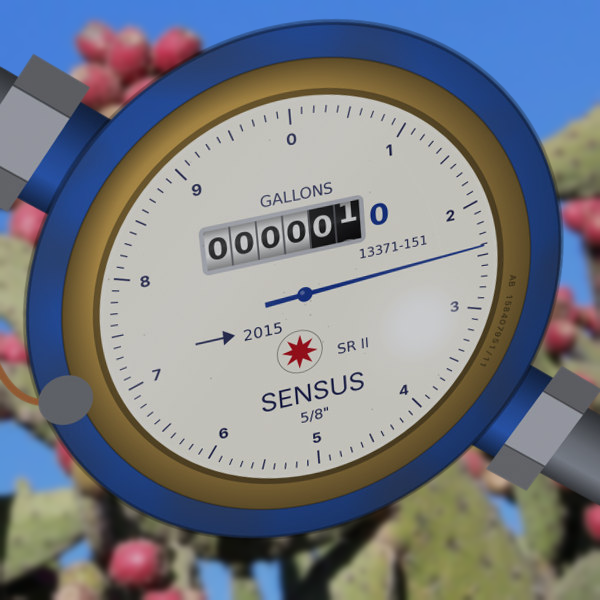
12.4
